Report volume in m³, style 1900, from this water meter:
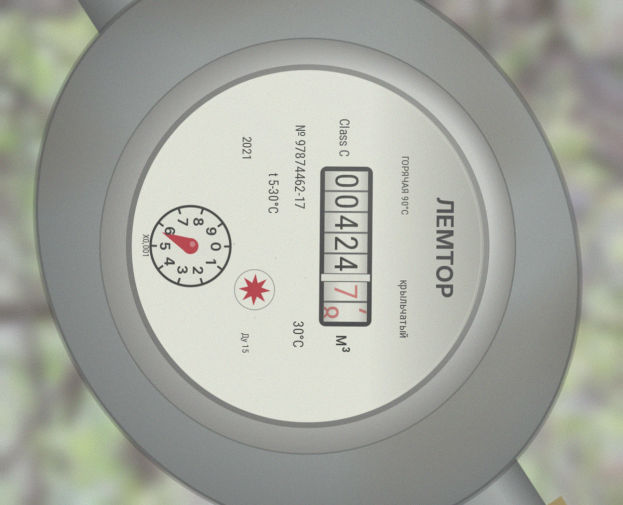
424.775
